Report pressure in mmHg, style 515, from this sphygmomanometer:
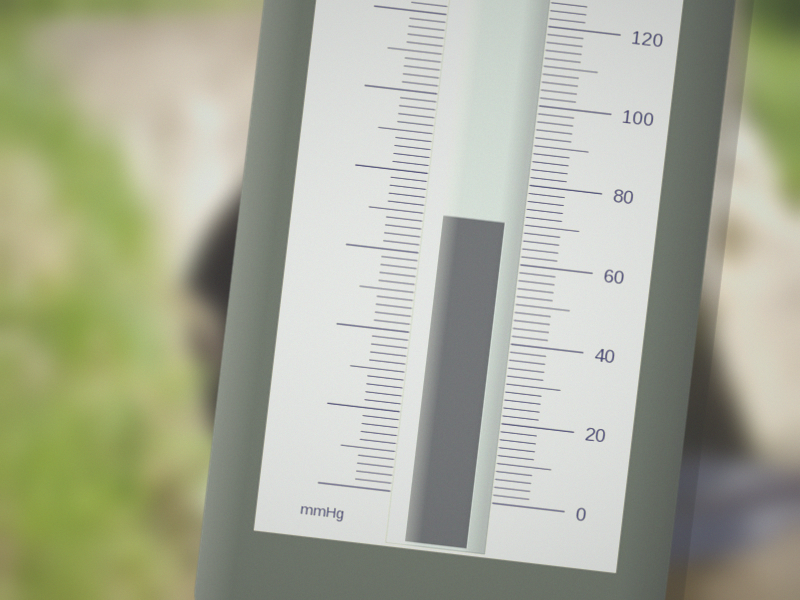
70
